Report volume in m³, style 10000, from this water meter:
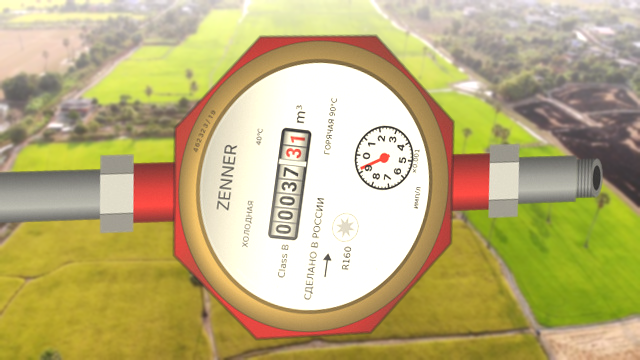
37.309
